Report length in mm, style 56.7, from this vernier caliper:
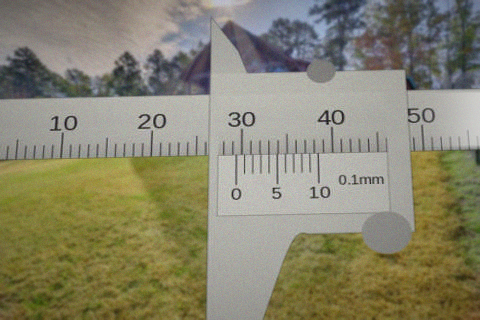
29.4
